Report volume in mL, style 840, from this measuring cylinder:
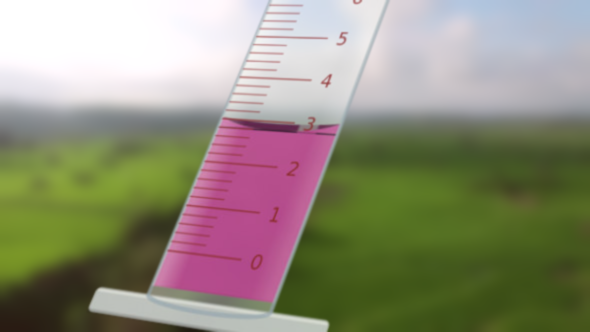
2.8
